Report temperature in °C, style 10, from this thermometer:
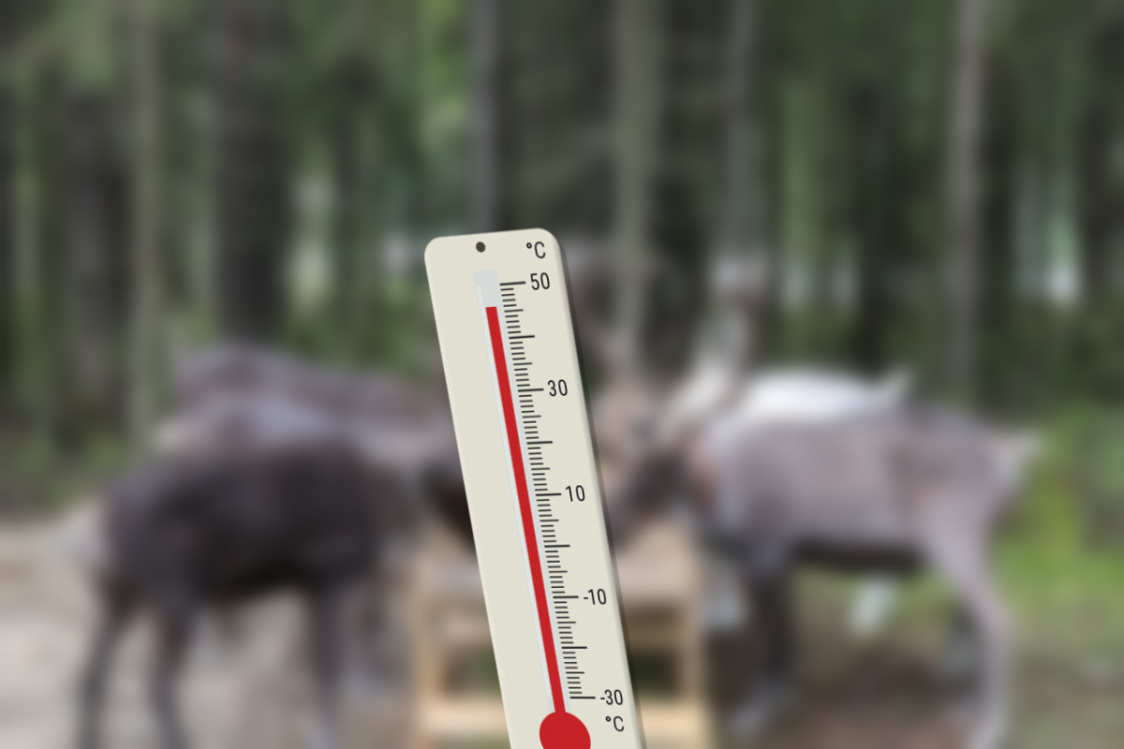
46
